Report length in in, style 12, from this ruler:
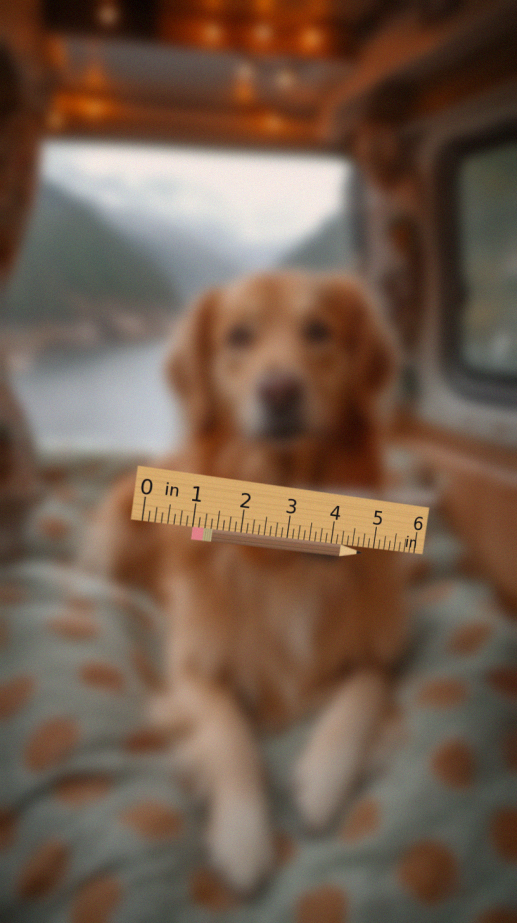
3.75
